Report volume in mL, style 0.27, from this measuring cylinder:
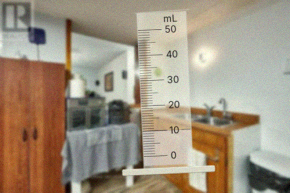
10
